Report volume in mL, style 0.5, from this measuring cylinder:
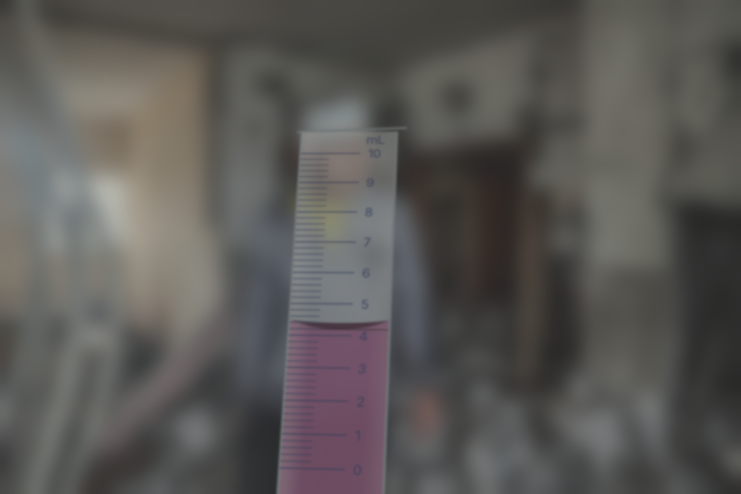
4.2
